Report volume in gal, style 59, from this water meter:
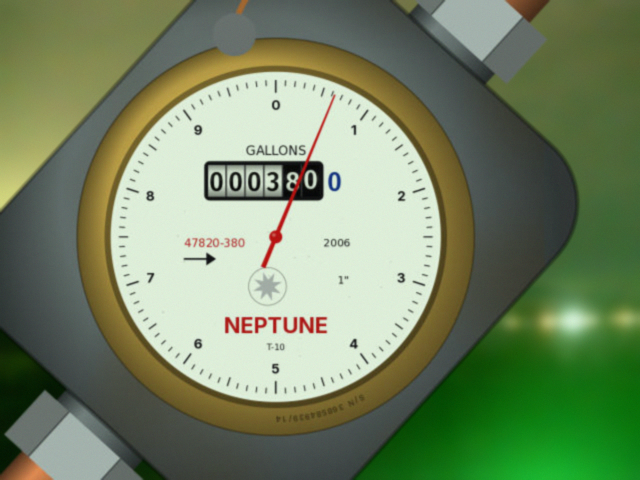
3800.6
